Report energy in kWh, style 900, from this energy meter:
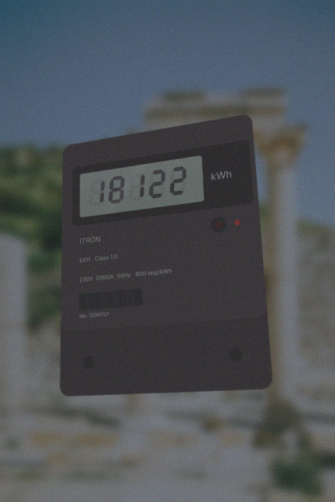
18122
